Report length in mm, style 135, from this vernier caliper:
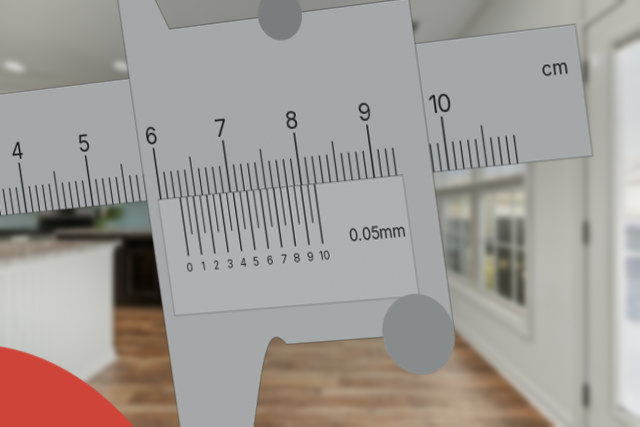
62.8
